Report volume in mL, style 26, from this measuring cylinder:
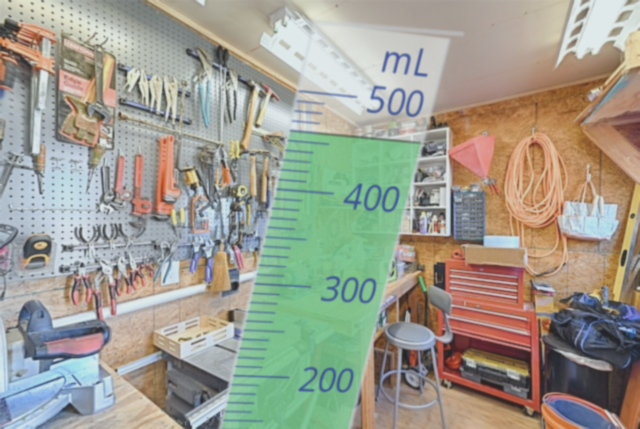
460
